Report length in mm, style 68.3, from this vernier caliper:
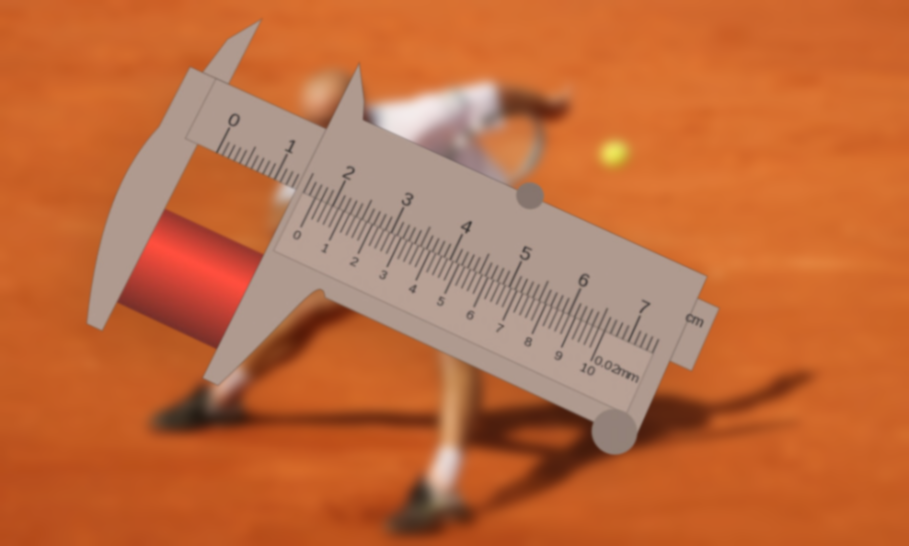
17.0
